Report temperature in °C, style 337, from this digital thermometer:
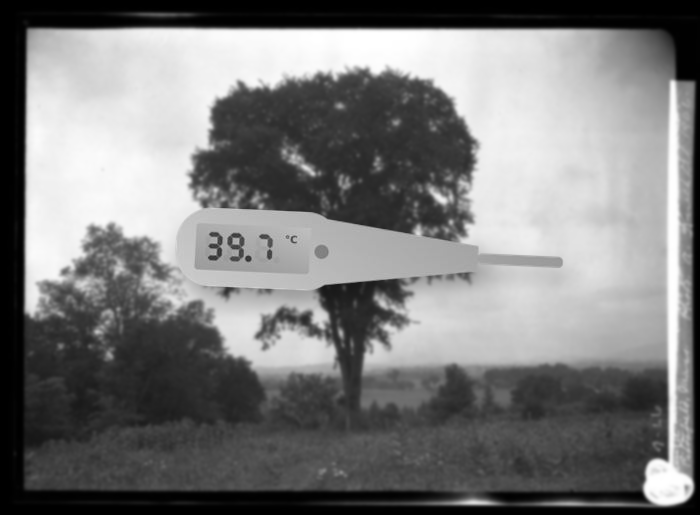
39.7
